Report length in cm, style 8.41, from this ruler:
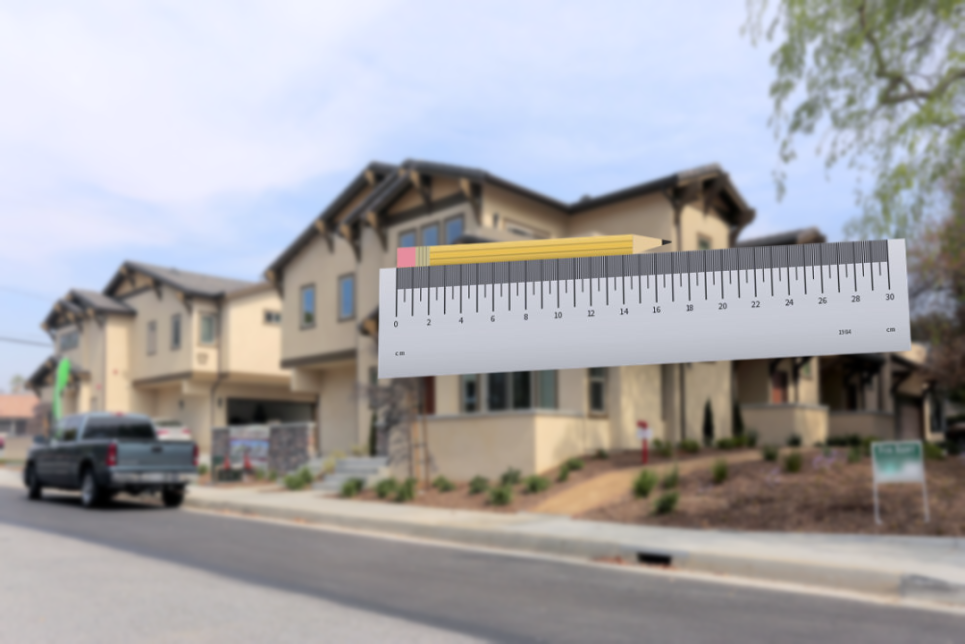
17
